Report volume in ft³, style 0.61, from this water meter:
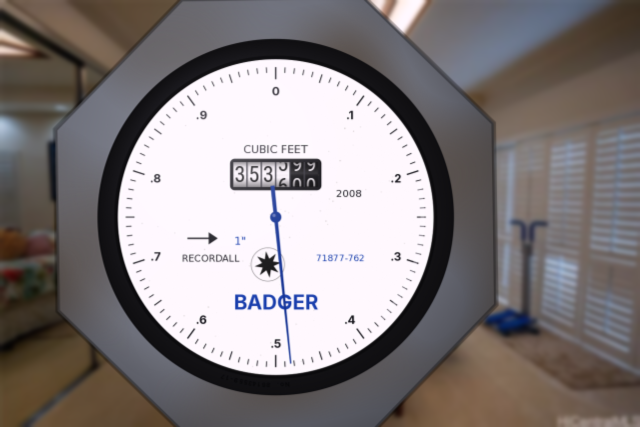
353599.48
